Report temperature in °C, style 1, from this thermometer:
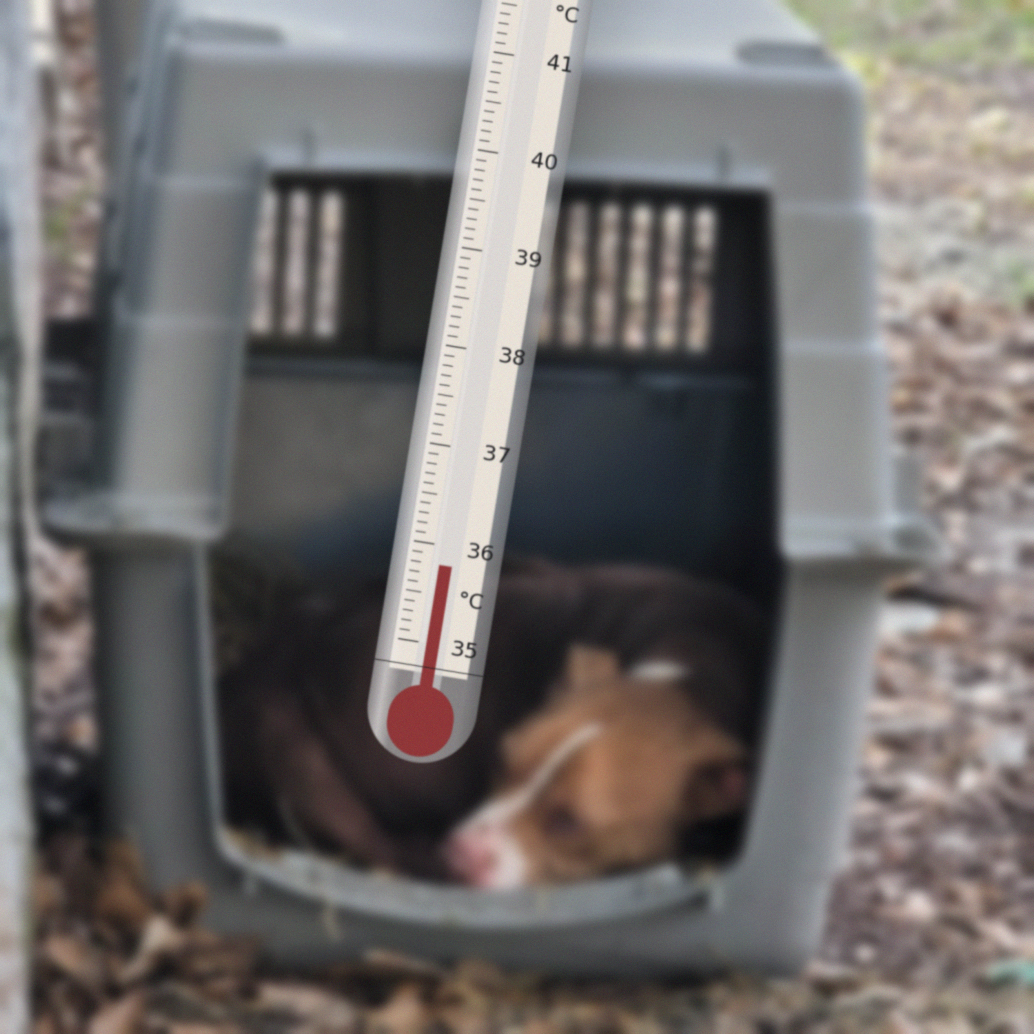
35.8
